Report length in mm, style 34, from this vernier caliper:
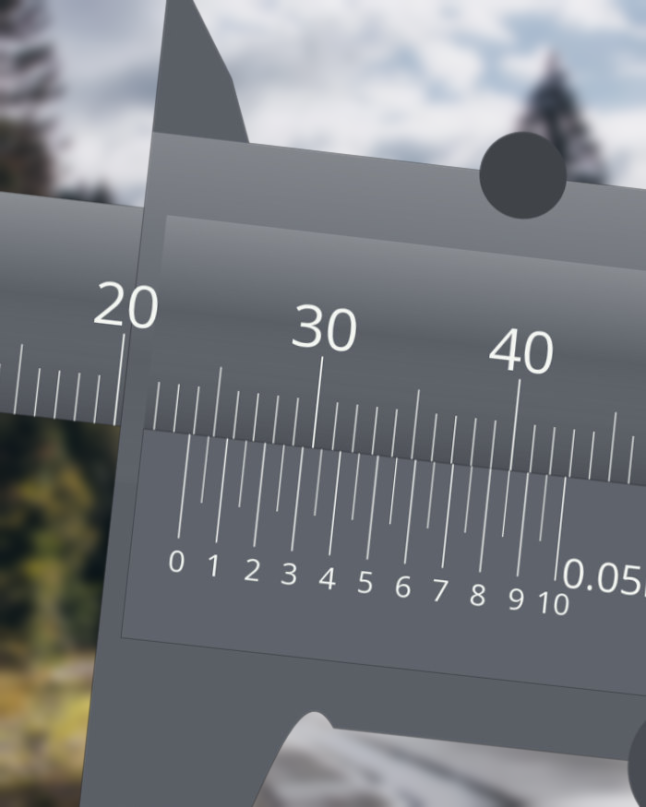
23.8
